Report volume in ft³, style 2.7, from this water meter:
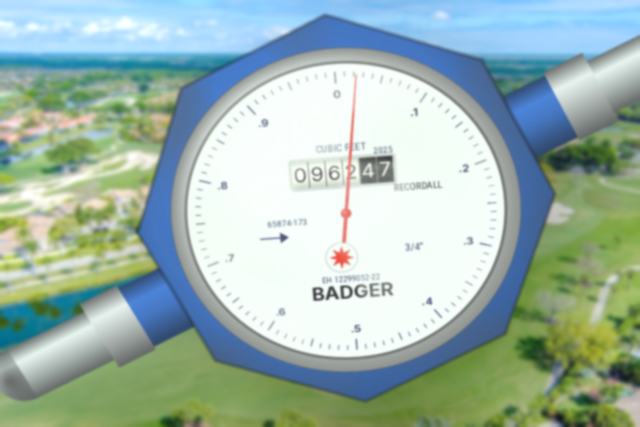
96247.02
